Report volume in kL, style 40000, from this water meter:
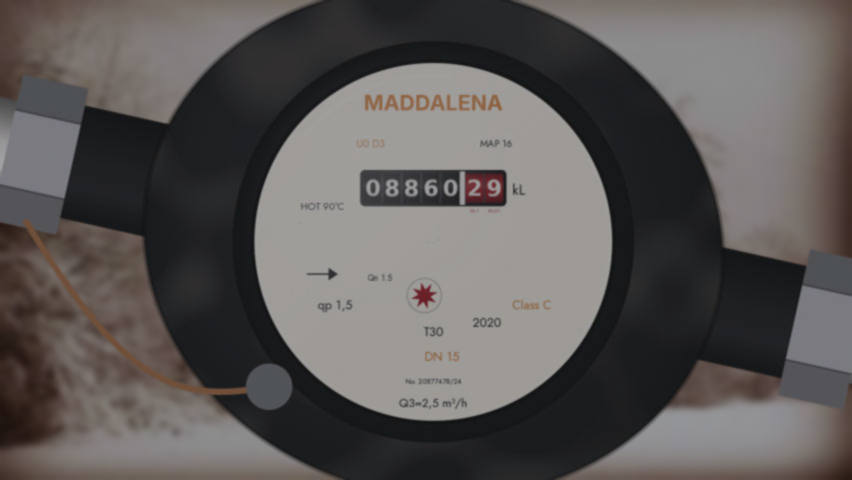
8860.29
